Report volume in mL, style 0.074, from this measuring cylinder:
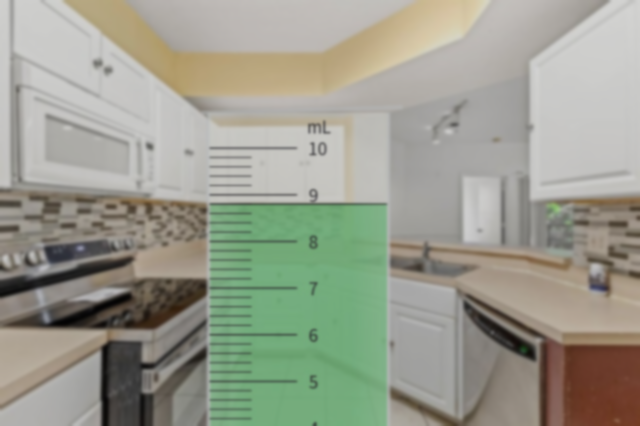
8.8
